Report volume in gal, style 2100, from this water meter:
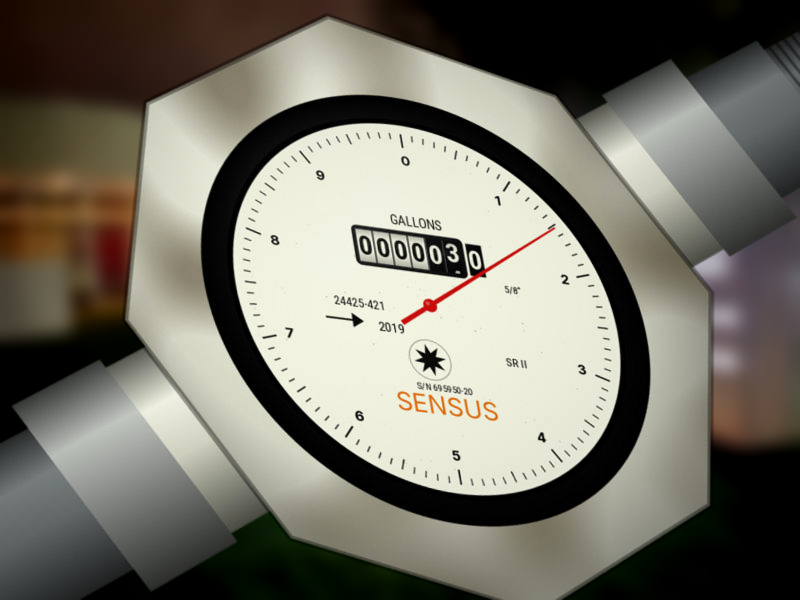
31.5
